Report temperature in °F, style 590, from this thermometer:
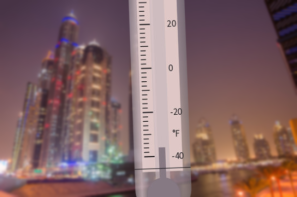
-36
